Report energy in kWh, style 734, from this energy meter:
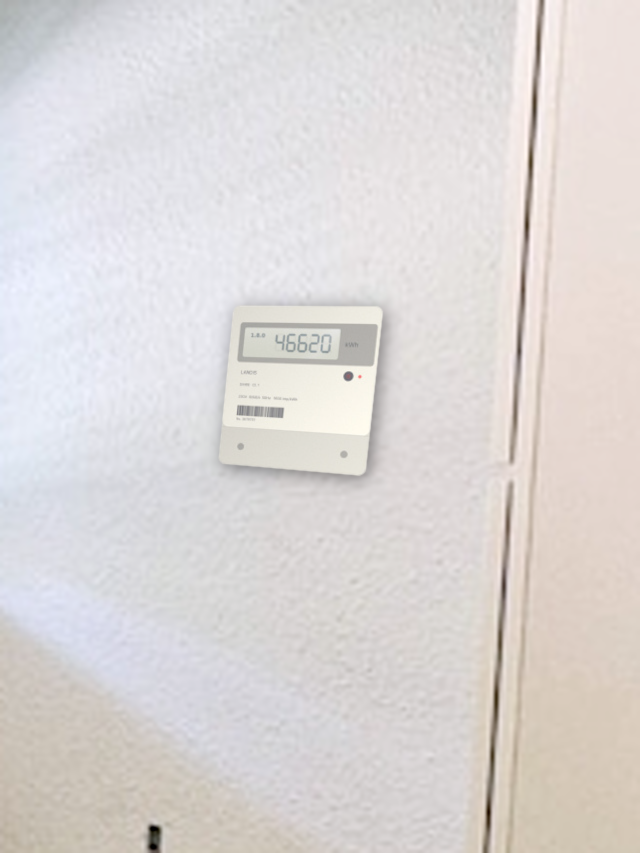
46620
